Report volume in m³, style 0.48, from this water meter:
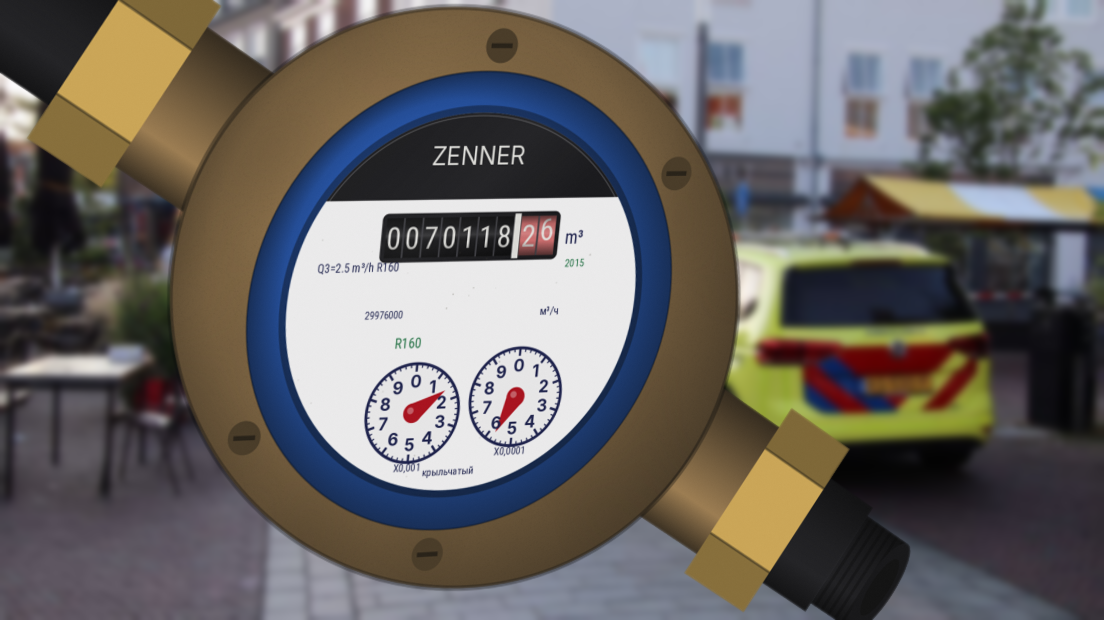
70118.2615
